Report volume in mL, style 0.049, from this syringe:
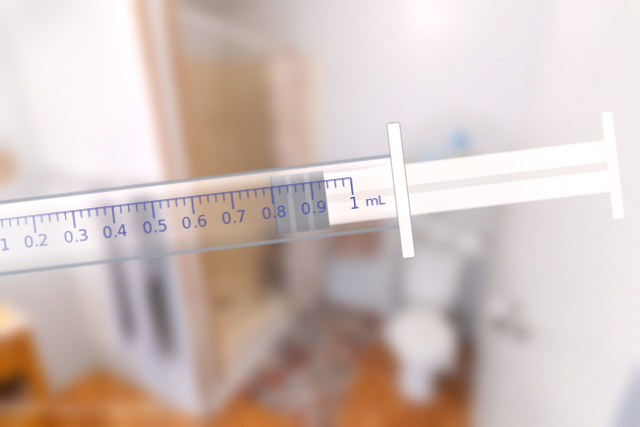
0.8
